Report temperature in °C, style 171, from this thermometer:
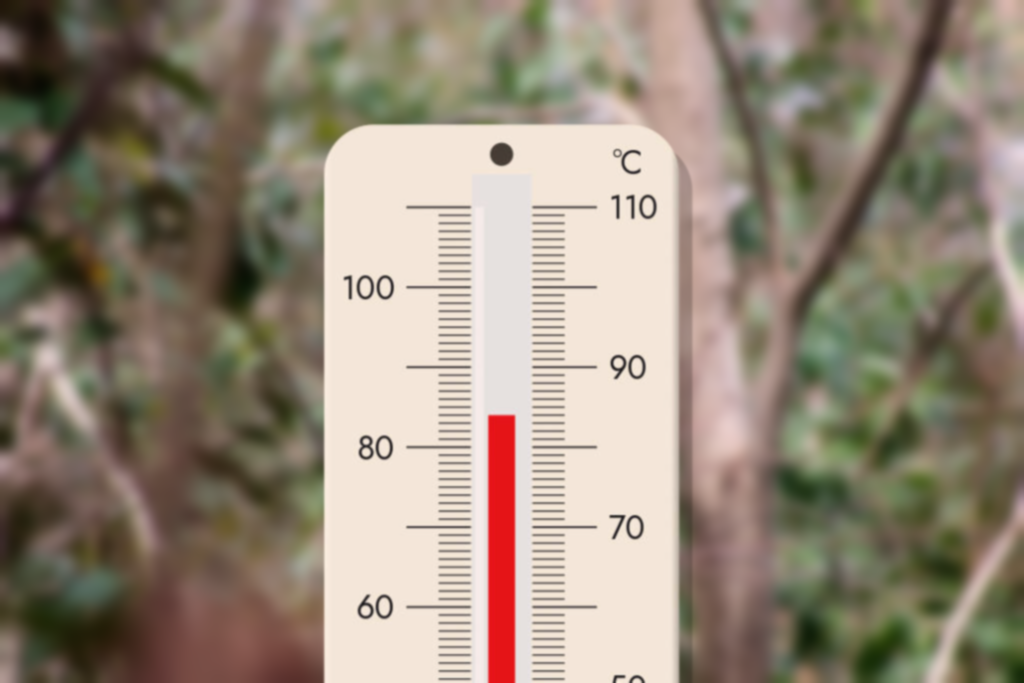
84
